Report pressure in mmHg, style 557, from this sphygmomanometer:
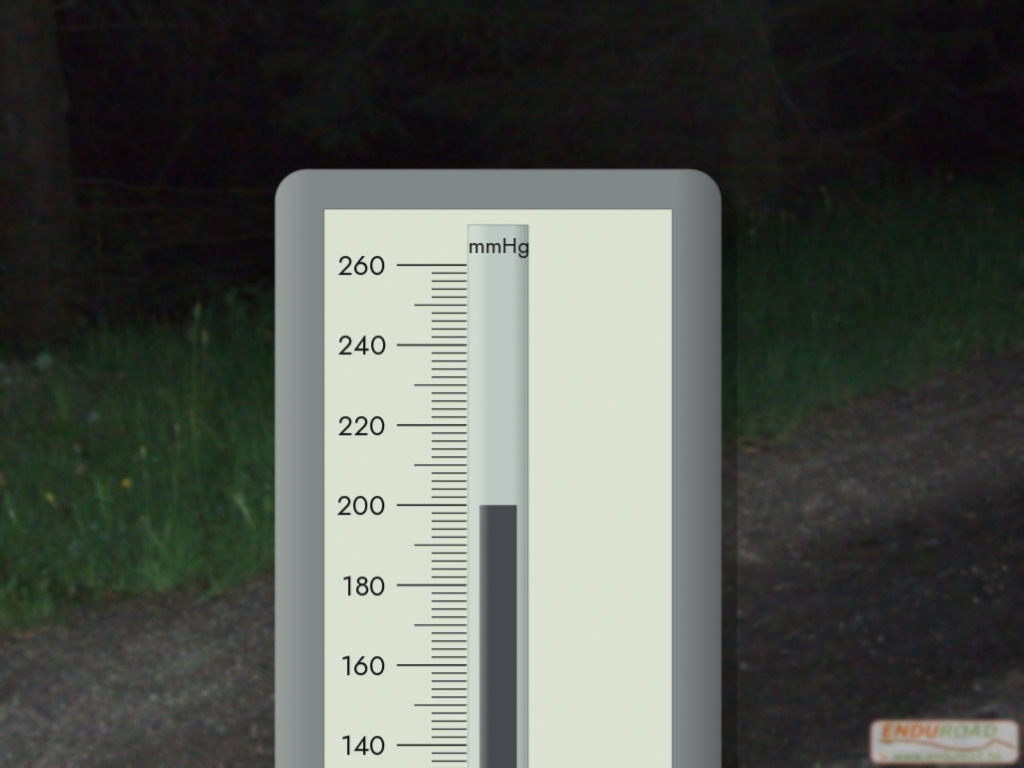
200
